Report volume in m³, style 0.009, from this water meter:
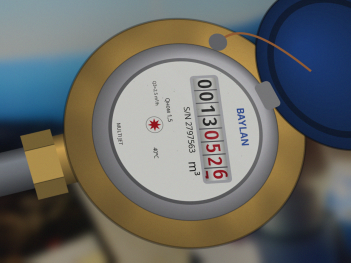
13.0526
